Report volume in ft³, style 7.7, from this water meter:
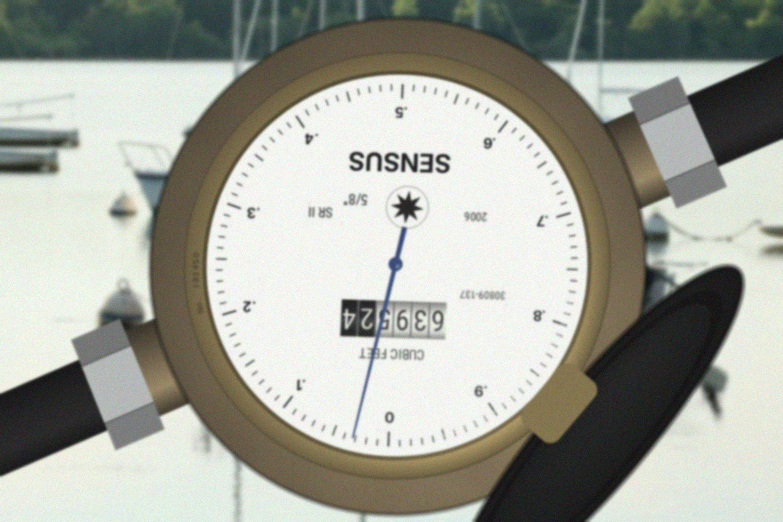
639524.03
